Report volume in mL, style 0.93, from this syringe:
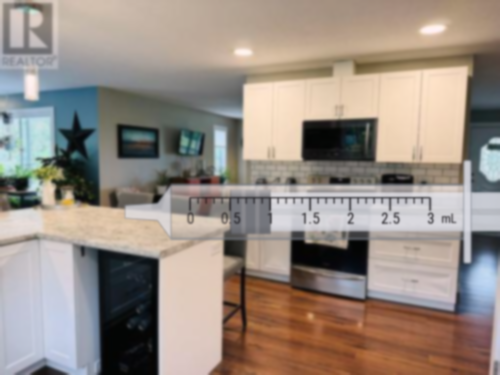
0.5
